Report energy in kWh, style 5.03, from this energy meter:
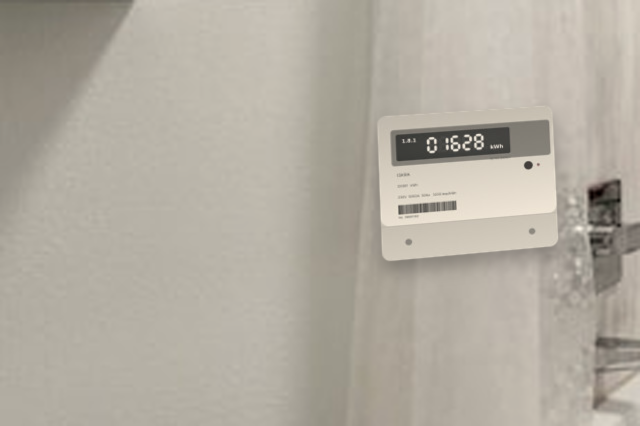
1628
